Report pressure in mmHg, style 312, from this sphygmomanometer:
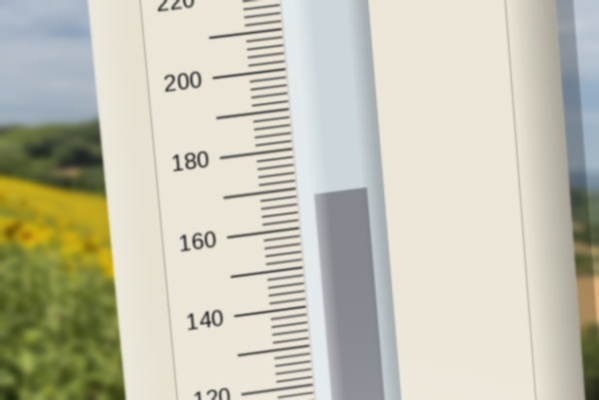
168
